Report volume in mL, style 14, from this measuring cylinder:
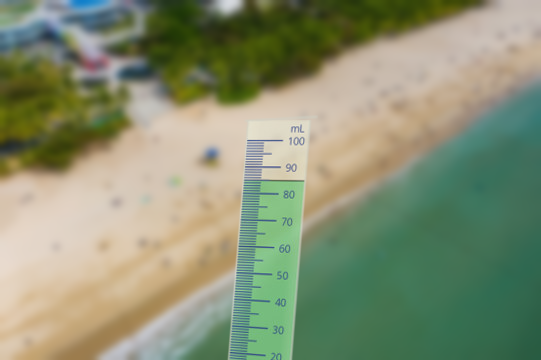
85
